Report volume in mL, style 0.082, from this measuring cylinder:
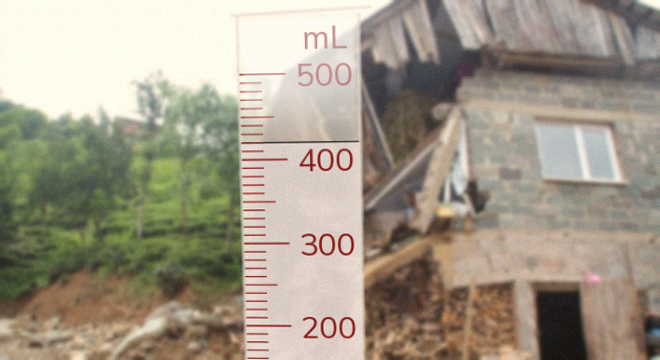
420
